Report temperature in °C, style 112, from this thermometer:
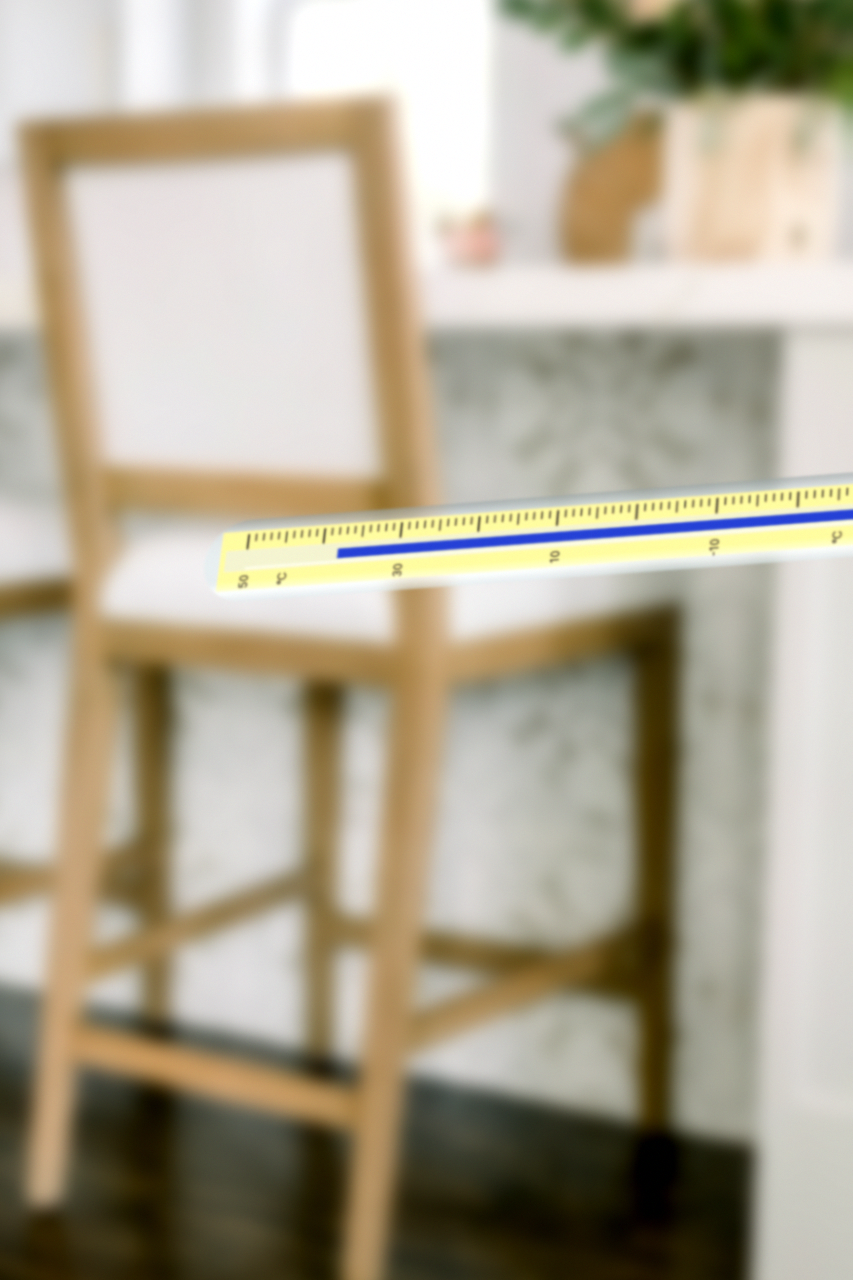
38
